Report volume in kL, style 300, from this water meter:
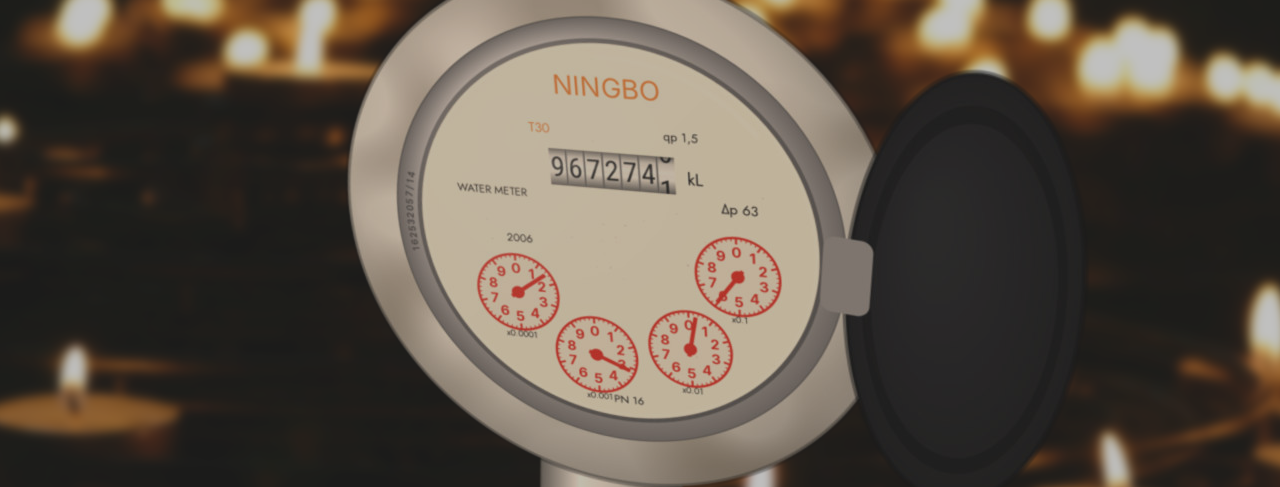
9672740.6031
